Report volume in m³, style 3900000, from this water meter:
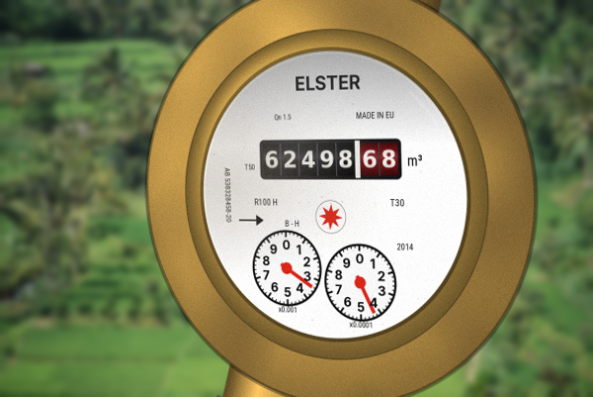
62498.6834
